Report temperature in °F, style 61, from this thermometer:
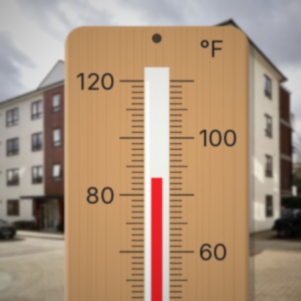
86
